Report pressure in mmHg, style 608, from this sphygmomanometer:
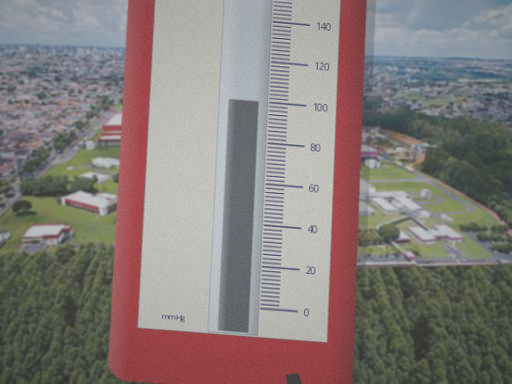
100
